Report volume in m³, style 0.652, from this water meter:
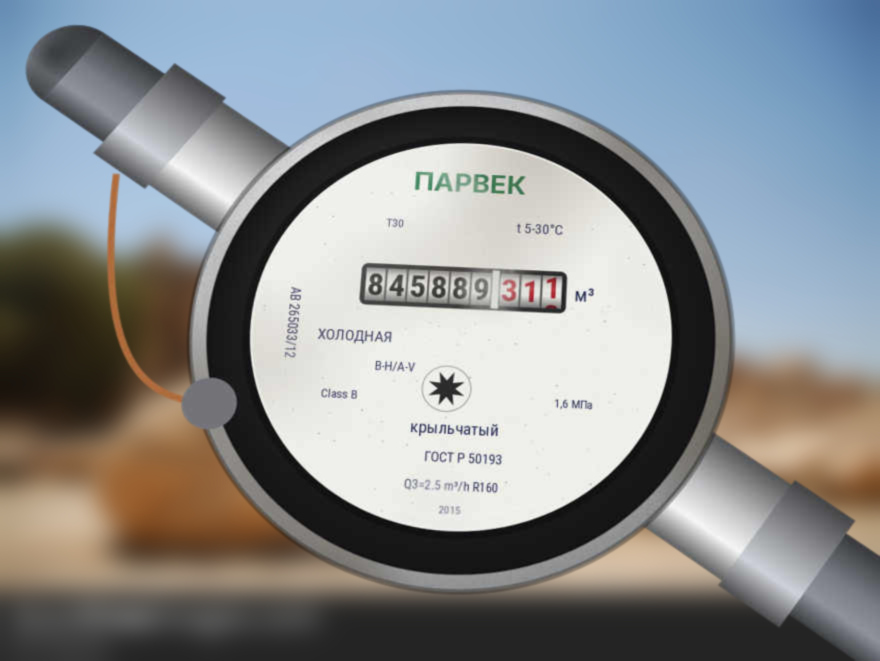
845889.311
